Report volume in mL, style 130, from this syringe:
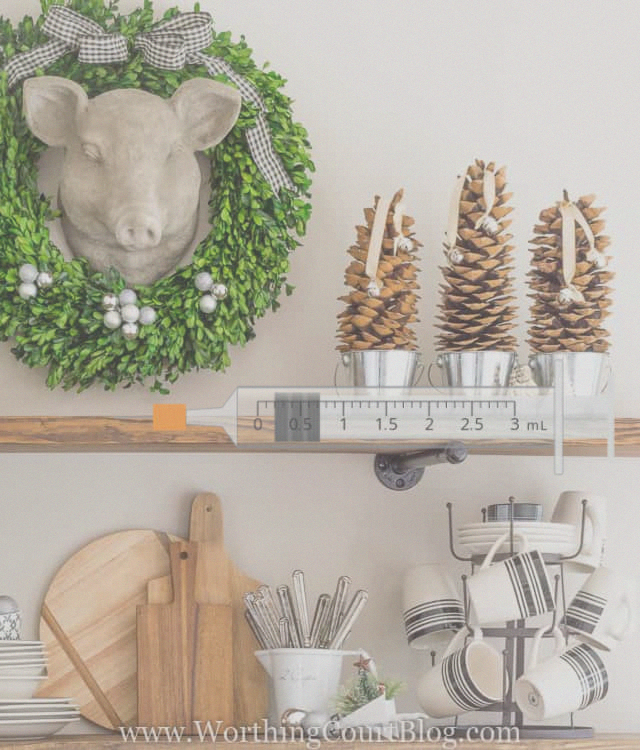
0.2
